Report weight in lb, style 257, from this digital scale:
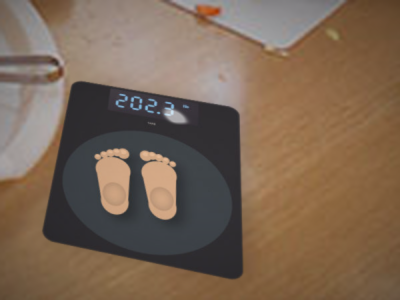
202.3
